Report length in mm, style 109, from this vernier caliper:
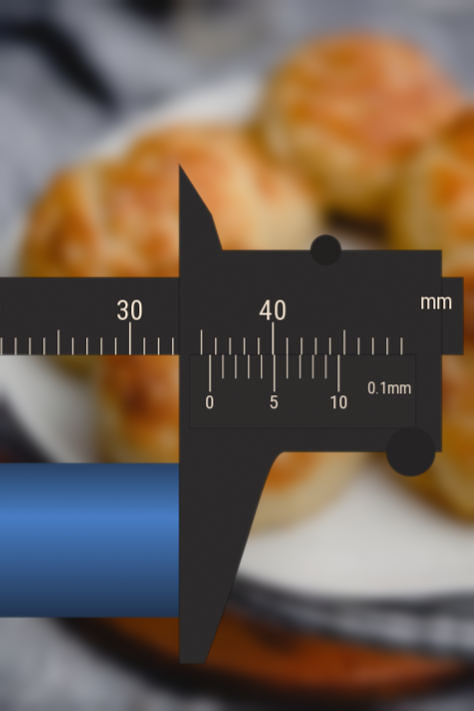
35.6
